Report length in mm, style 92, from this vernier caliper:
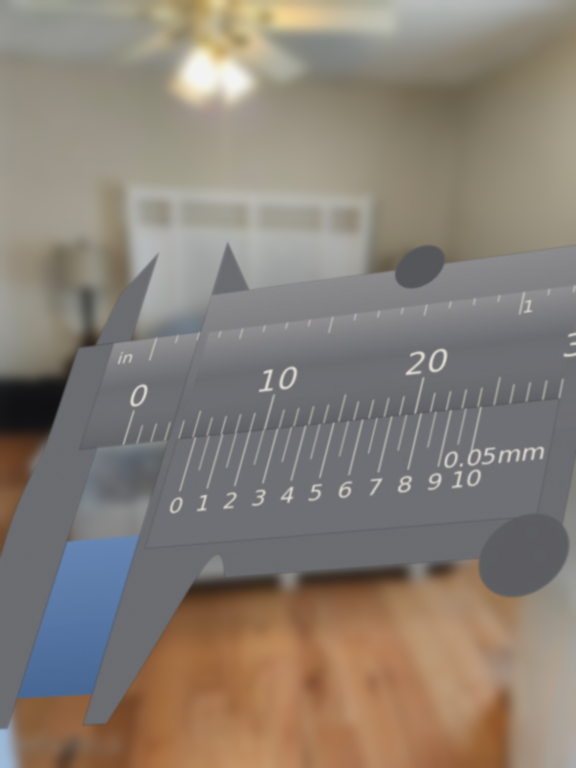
5.2
